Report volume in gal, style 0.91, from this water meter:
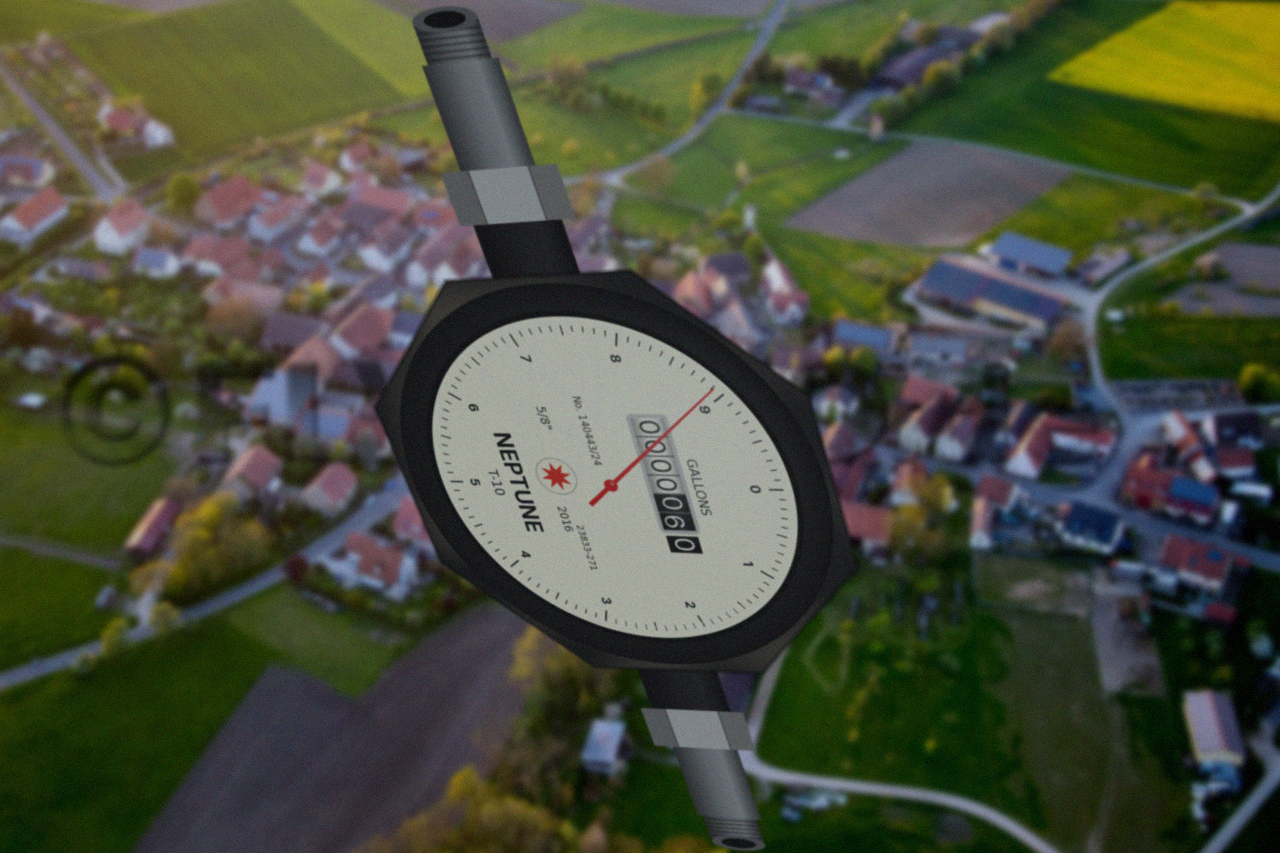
58.9
